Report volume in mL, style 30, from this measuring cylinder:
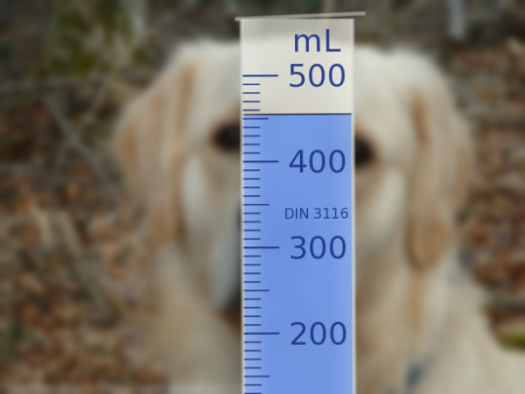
455
